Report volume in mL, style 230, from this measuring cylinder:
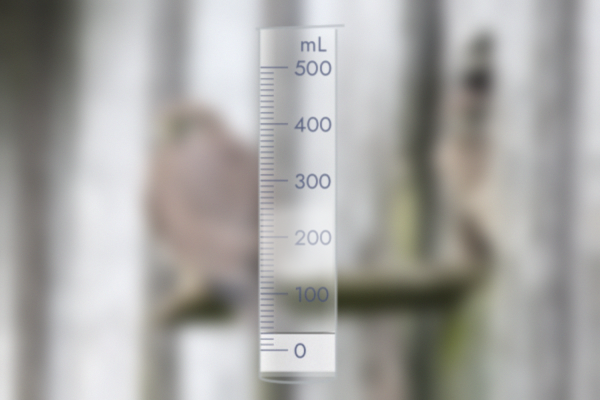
30
